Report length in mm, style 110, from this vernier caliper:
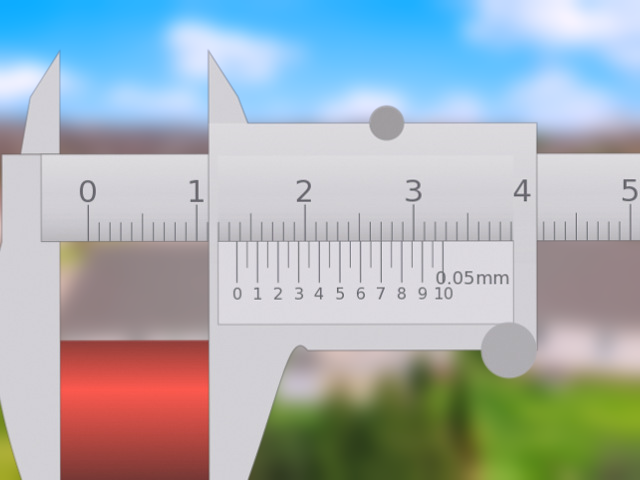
13.7
